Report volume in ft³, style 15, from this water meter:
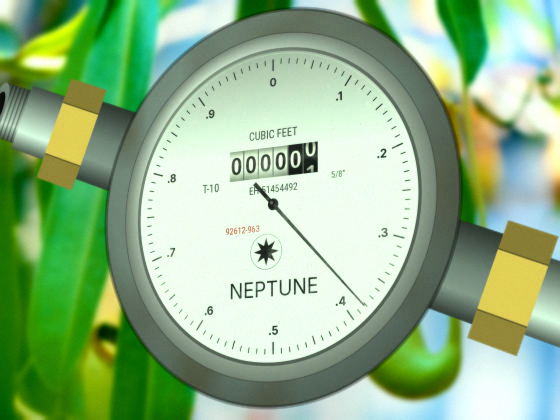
0.38
